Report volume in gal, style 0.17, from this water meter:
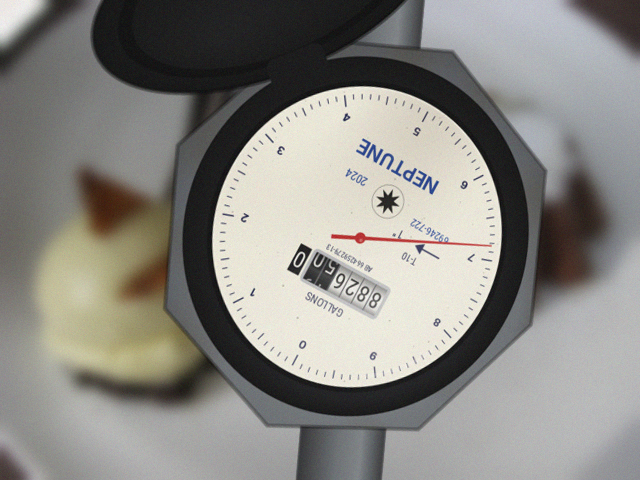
8826496.8
